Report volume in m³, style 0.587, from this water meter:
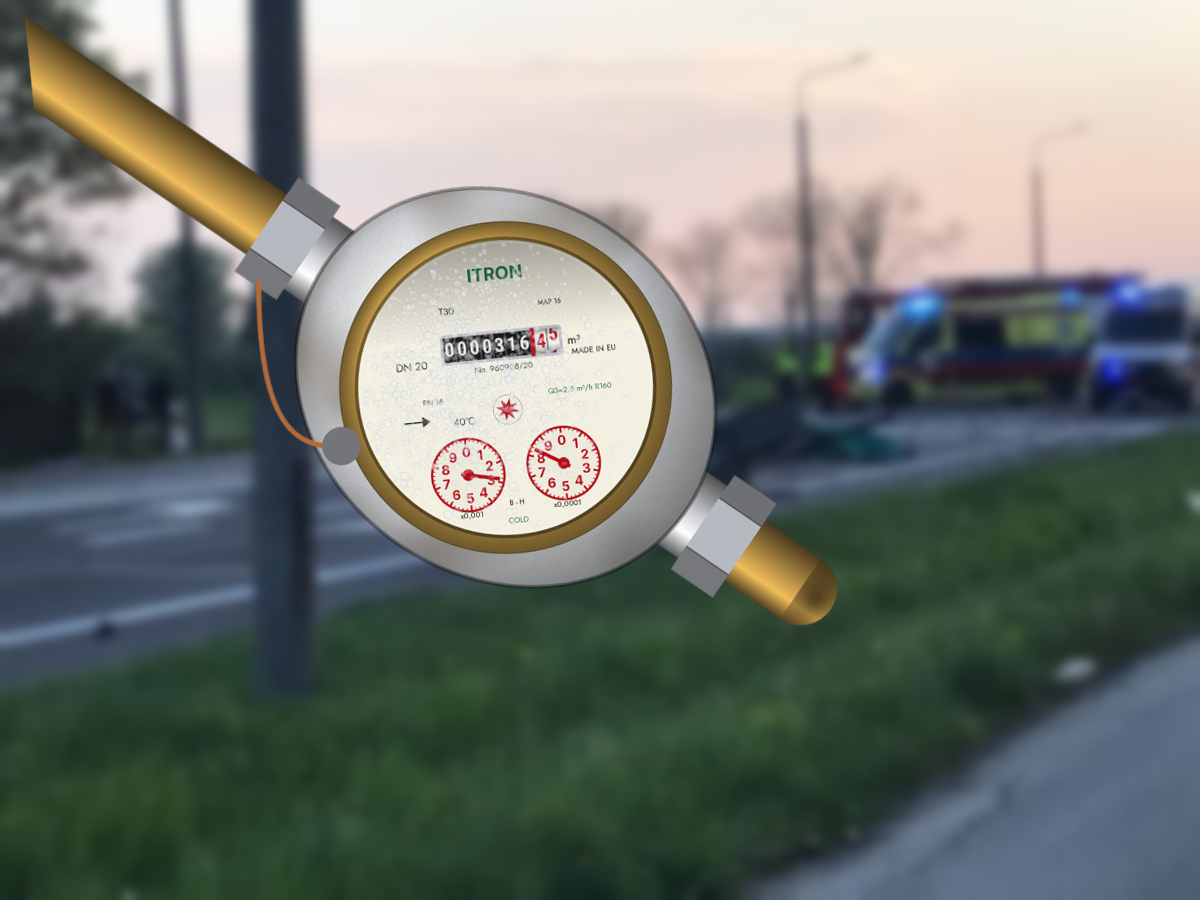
316.4528
